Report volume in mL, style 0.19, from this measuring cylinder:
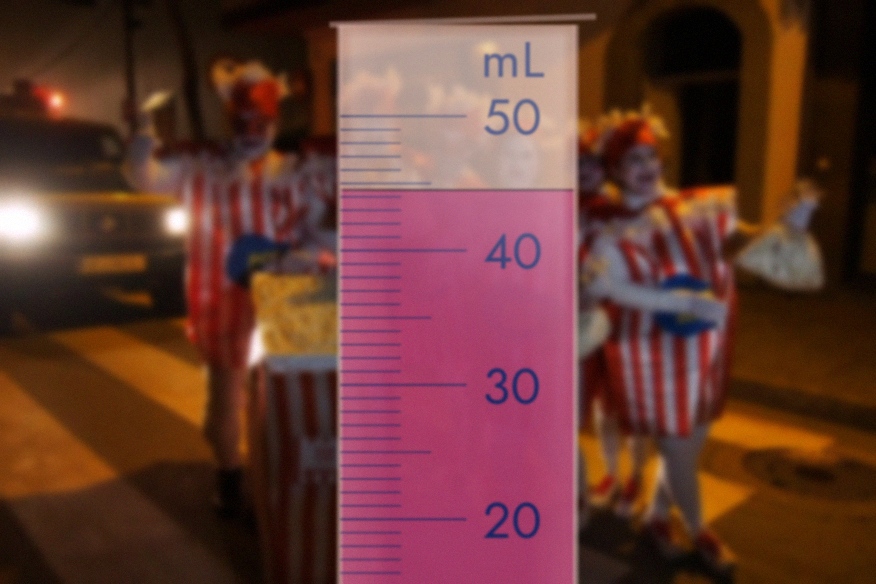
44.5
